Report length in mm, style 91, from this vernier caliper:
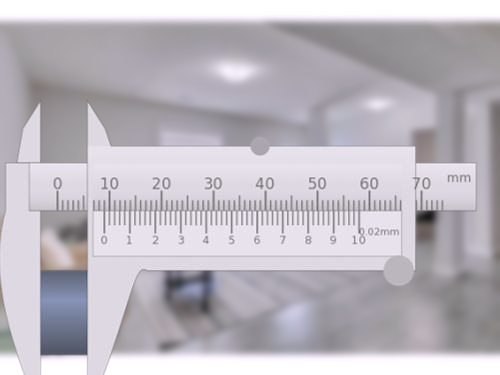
9.0
